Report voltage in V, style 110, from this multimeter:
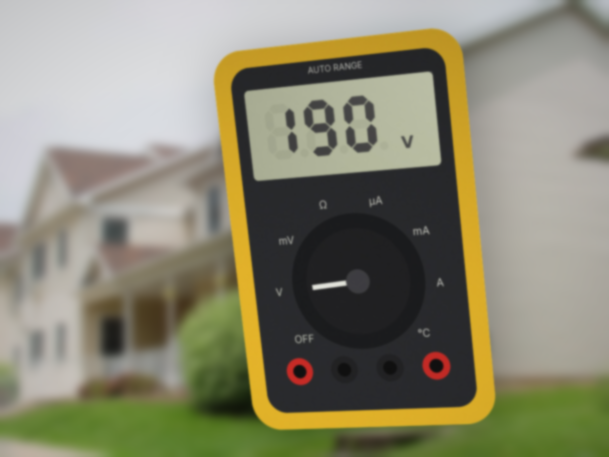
190
